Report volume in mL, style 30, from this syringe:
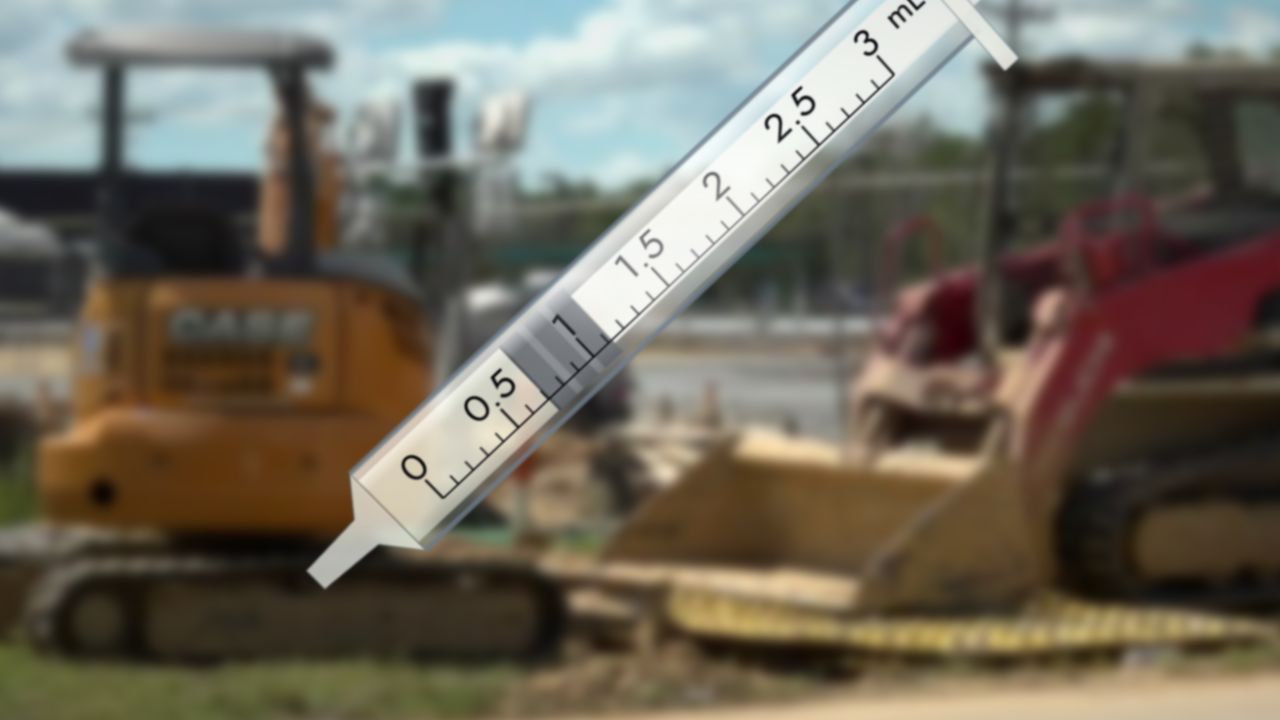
0.7
